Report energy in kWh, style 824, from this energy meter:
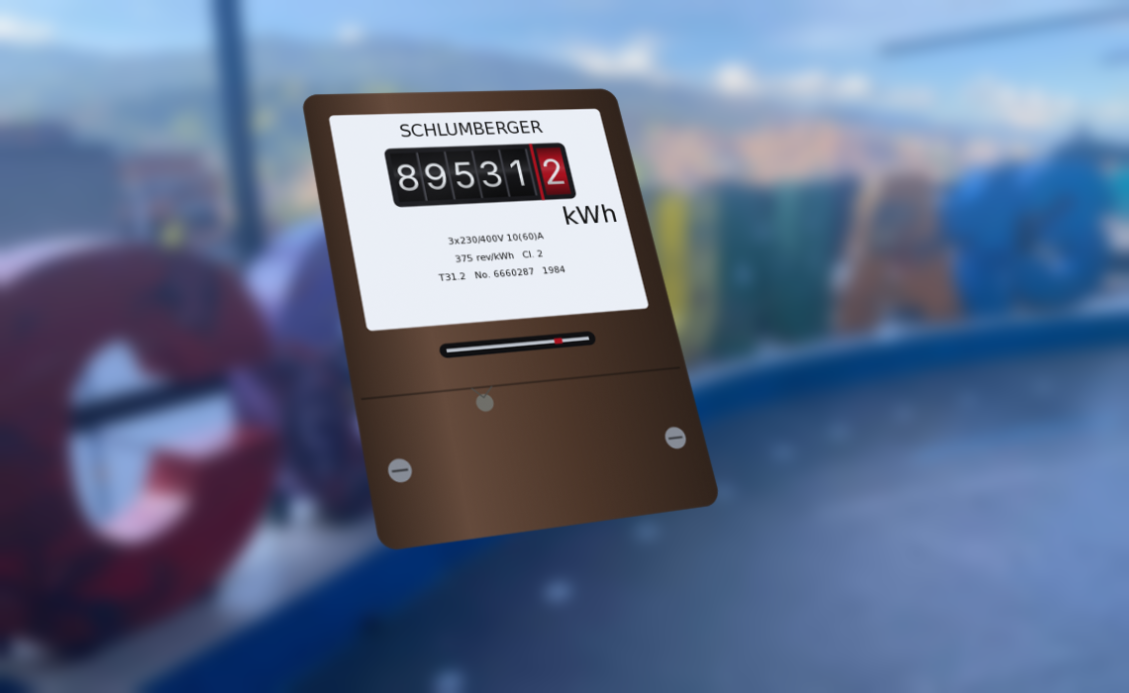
89531.2
